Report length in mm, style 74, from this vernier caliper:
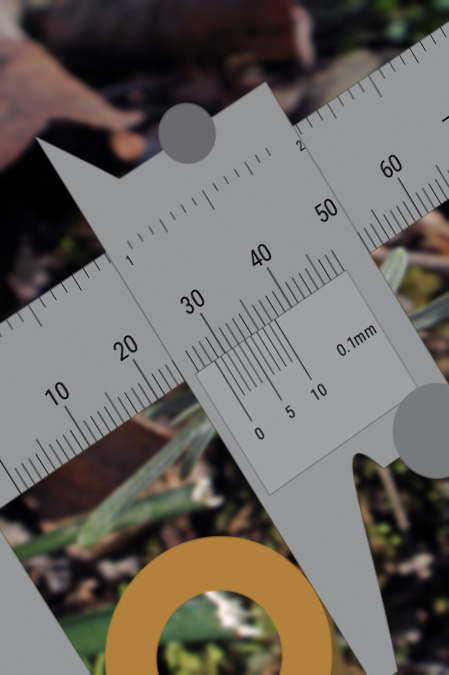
28.4
